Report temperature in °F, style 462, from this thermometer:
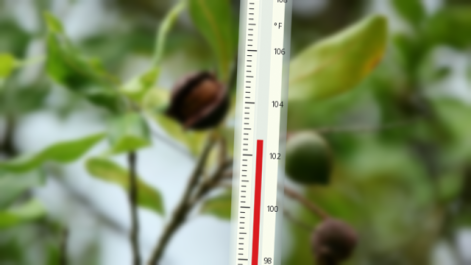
102.6
